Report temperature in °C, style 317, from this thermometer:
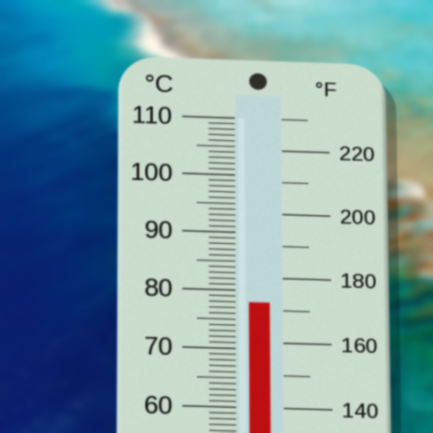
78
